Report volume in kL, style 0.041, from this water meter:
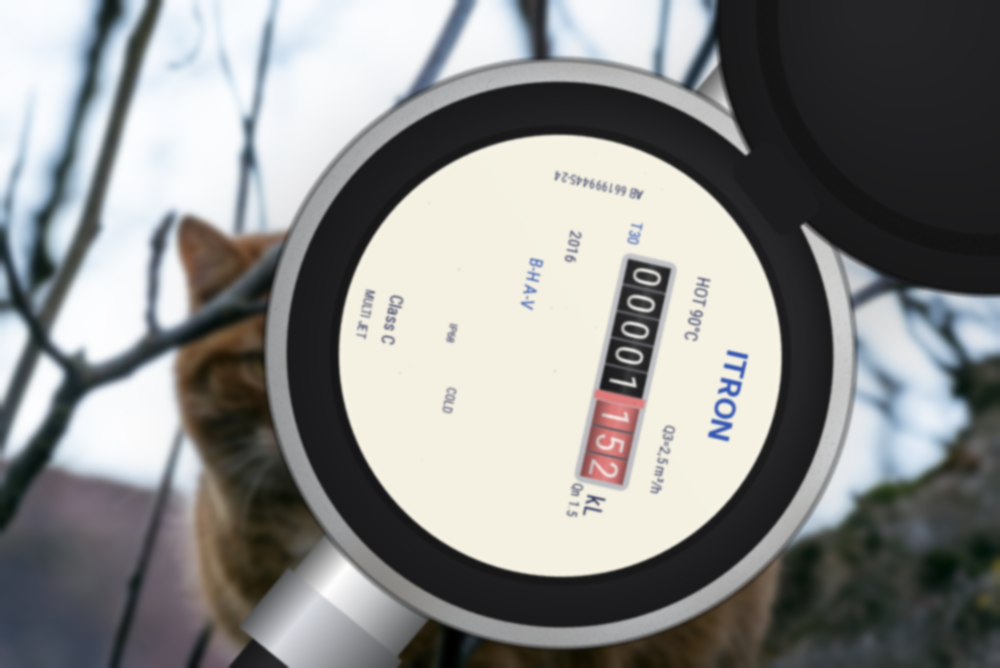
1.152
